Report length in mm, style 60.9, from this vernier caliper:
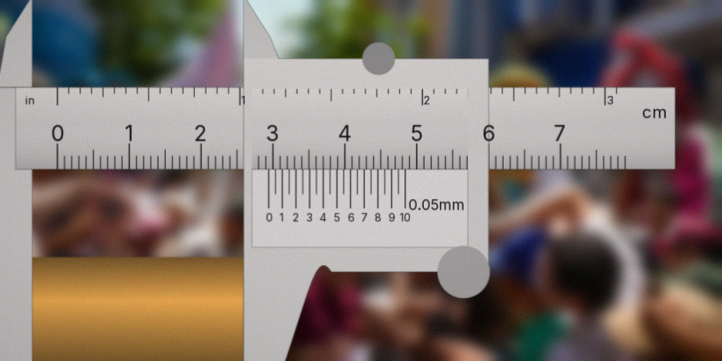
29.4
